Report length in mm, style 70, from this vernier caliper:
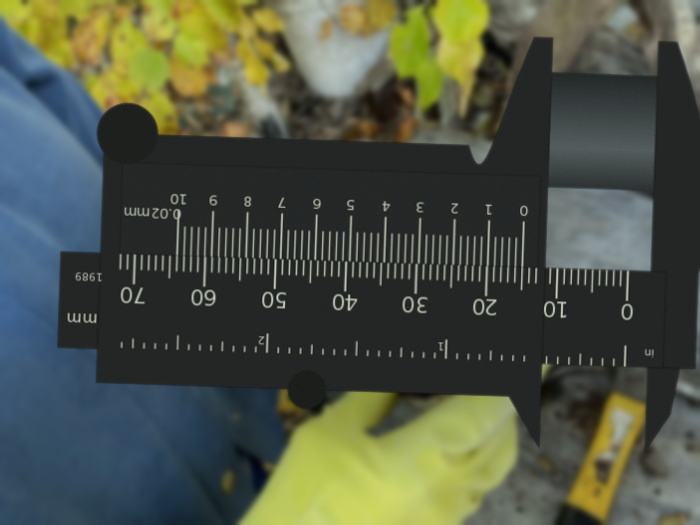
15.0
